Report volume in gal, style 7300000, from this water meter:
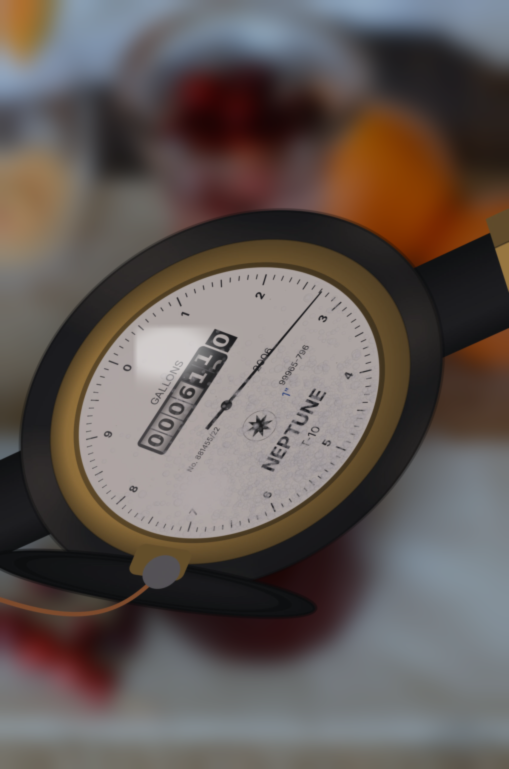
6112.7
